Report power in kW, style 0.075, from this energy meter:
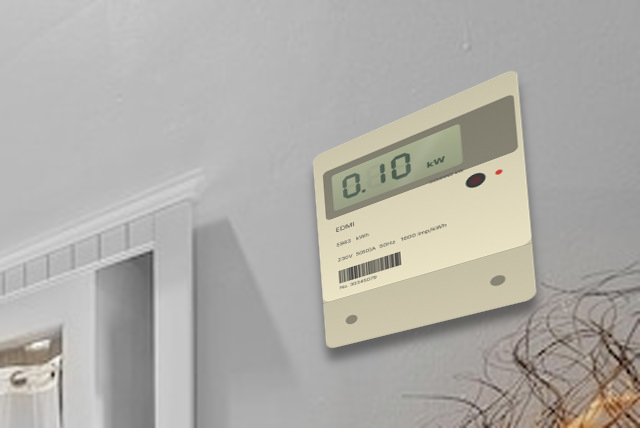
0.10
